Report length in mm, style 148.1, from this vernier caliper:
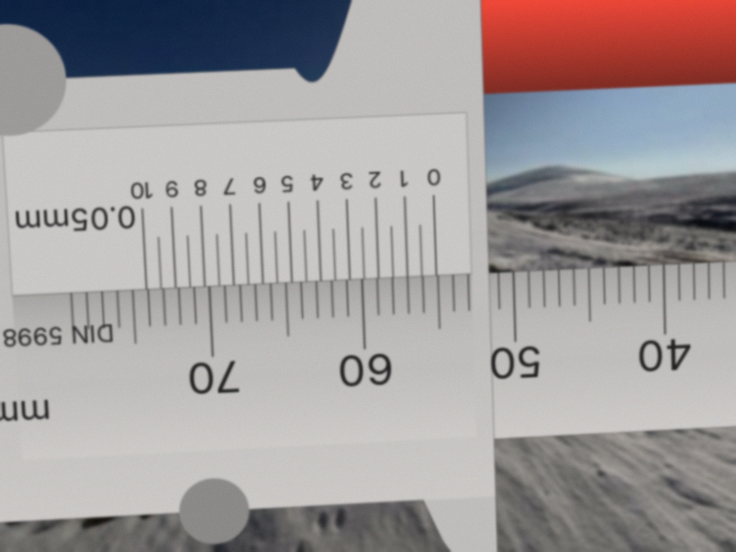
55.1
